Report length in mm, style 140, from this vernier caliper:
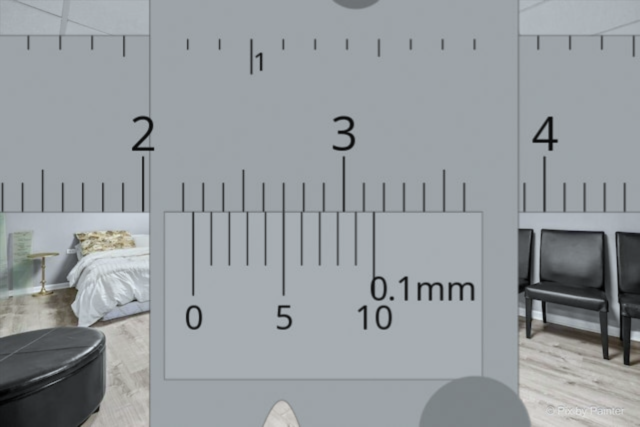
22.5
